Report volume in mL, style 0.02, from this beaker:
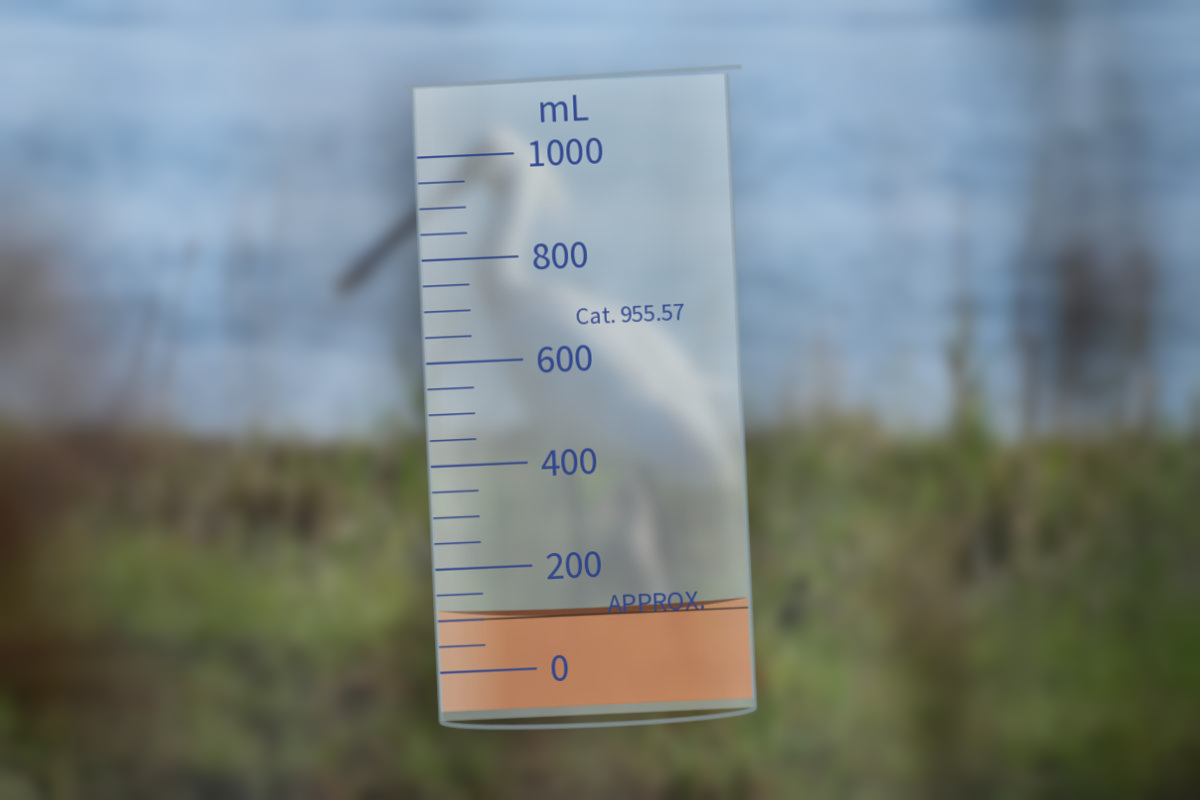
100
